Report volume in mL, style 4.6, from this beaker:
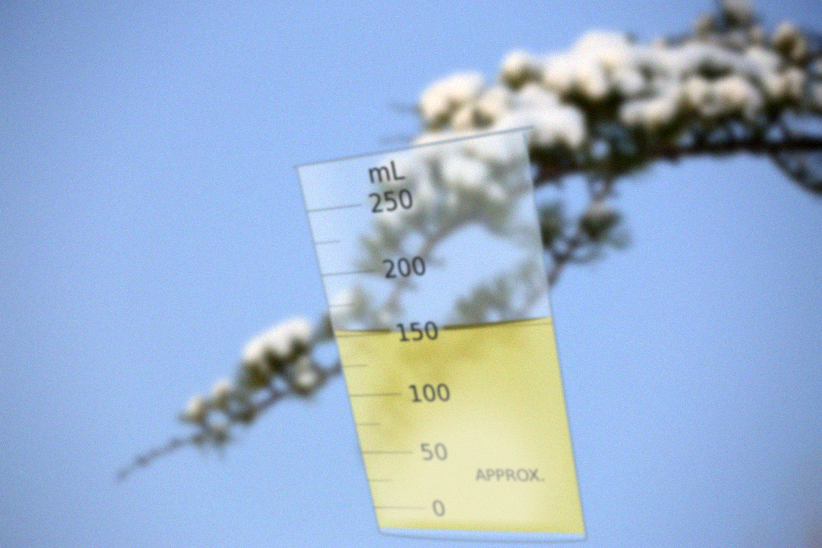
150
